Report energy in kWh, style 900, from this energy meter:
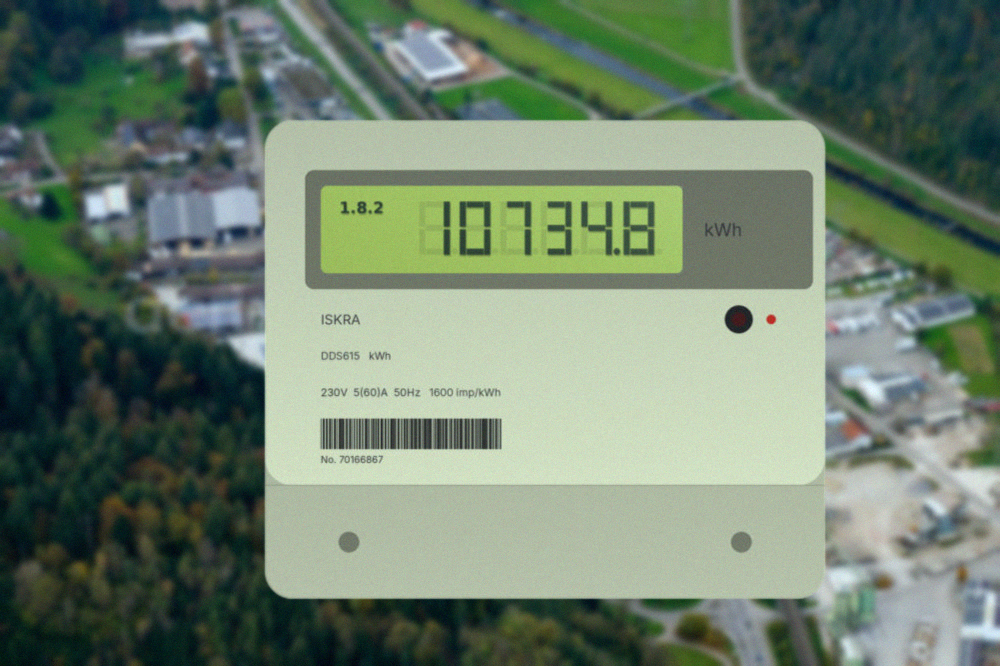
10734.8
